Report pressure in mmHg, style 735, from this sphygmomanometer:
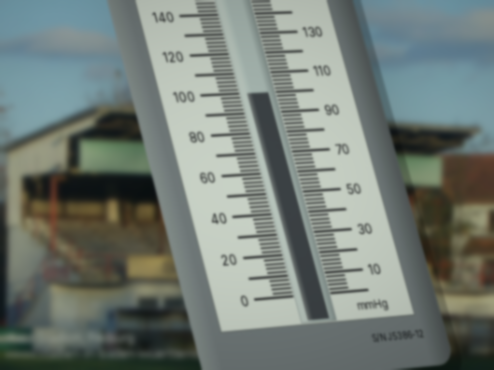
100
